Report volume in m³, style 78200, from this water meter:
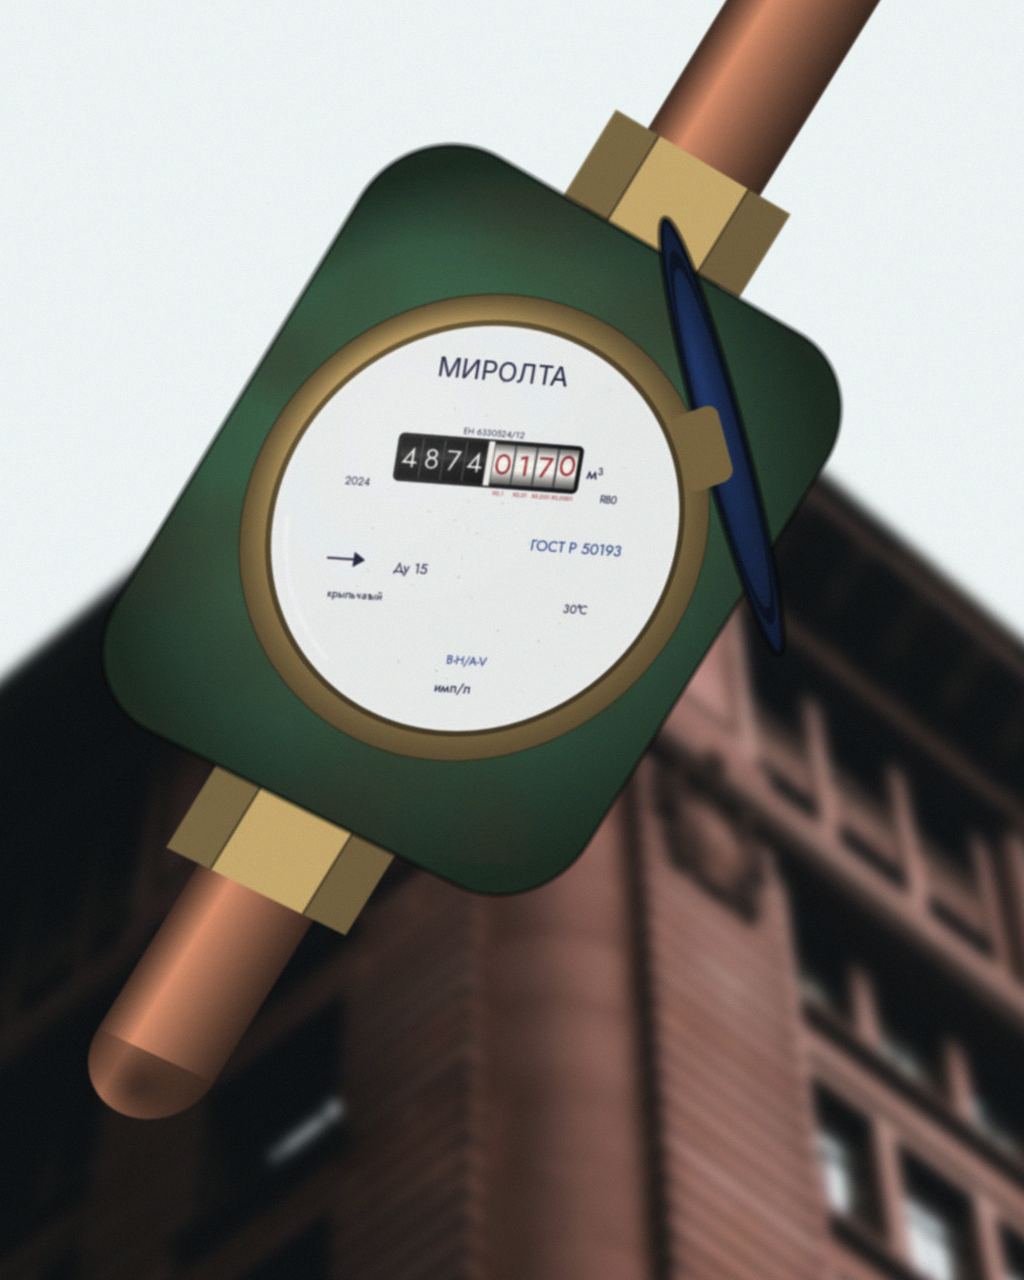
4874.0170
